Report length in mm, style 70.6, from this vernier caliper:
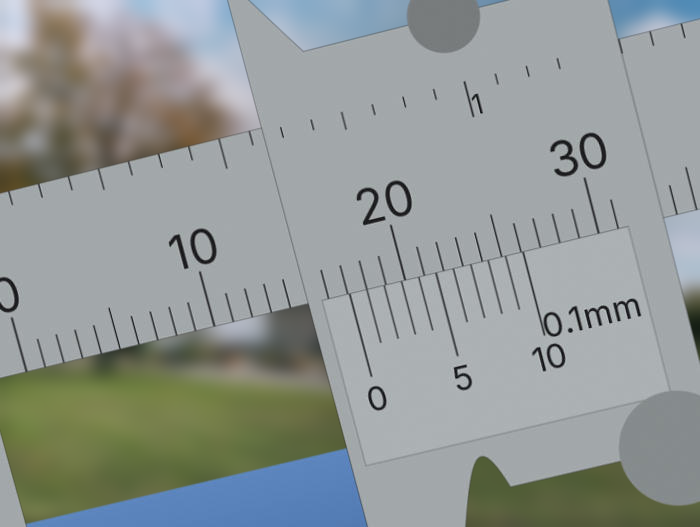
17.1
